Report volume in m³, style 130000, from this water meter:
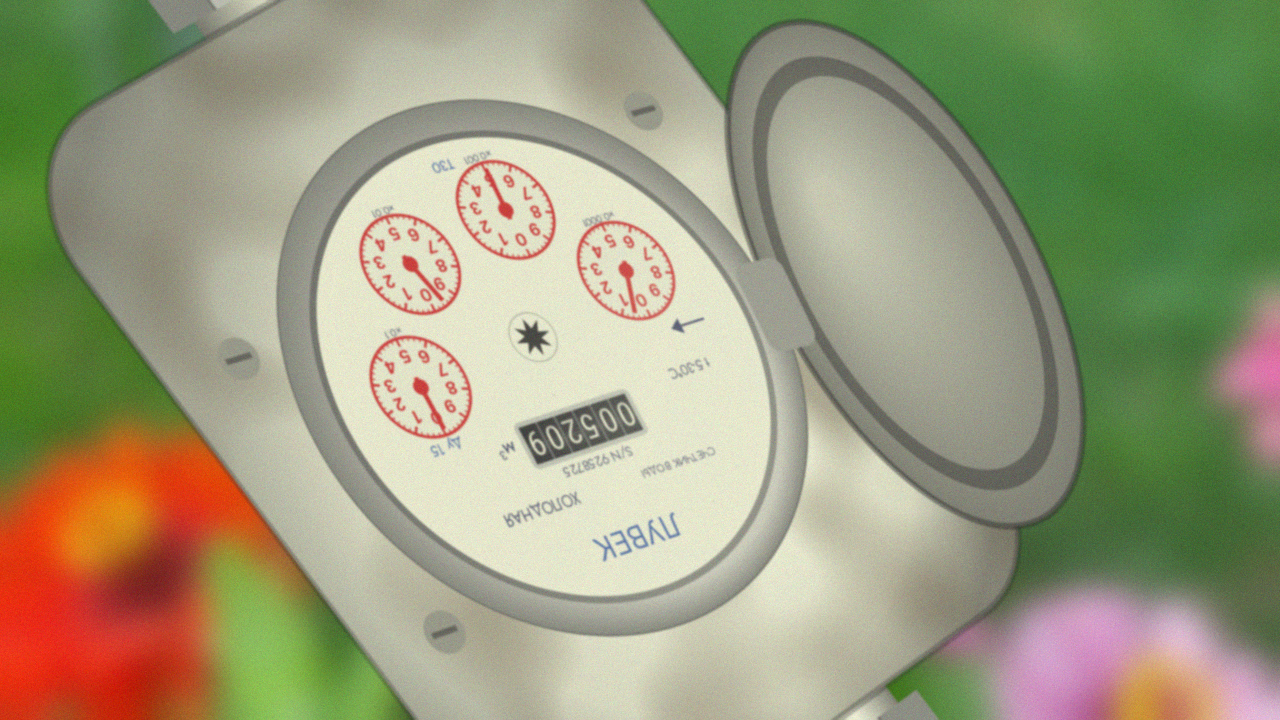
5208.9950
